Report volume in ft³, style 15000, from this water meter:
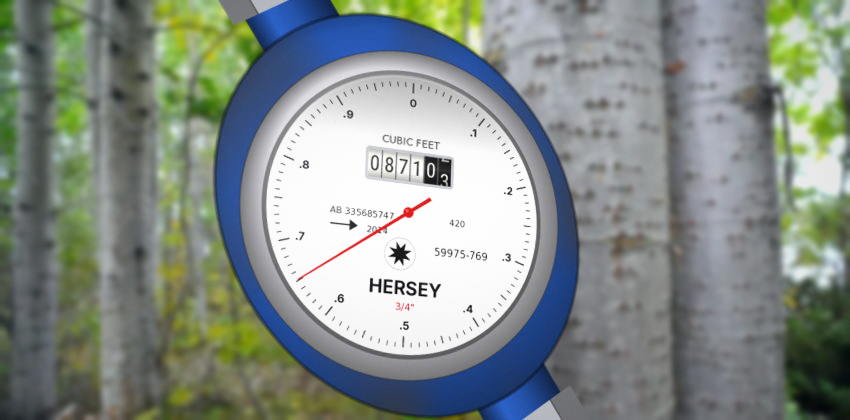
87102.65
